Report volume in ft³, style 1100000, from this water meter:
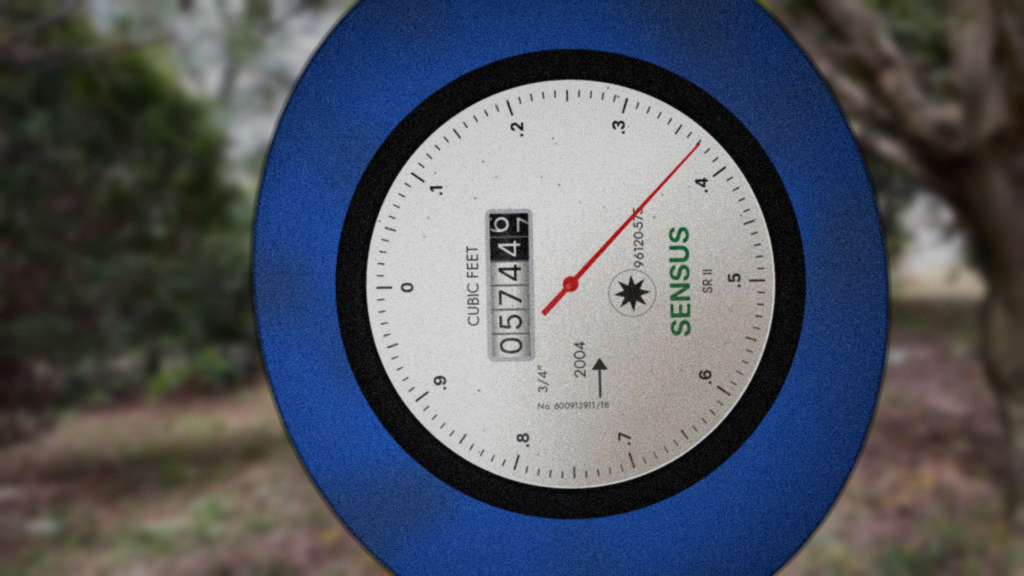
57446.37
